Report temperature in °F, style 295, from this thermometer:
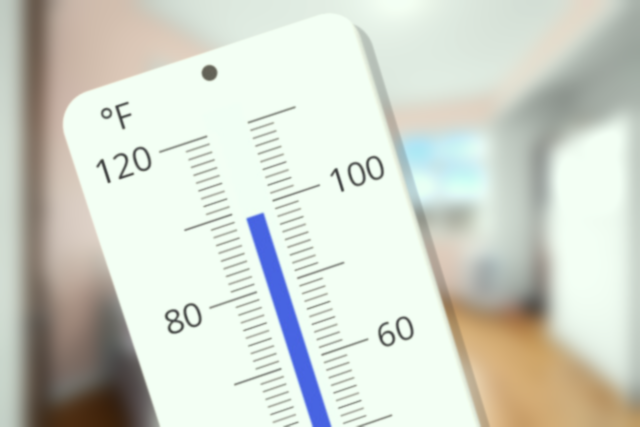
98
